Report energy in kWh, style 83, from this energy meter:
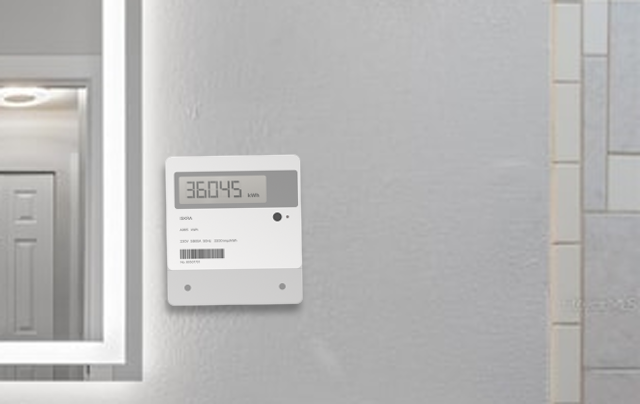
36045
